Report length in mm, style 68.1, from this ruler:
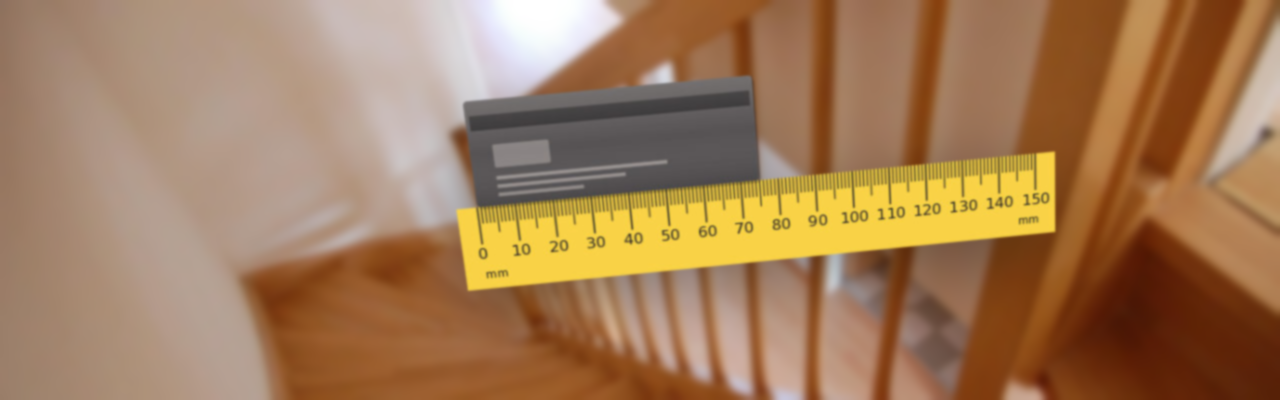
75
